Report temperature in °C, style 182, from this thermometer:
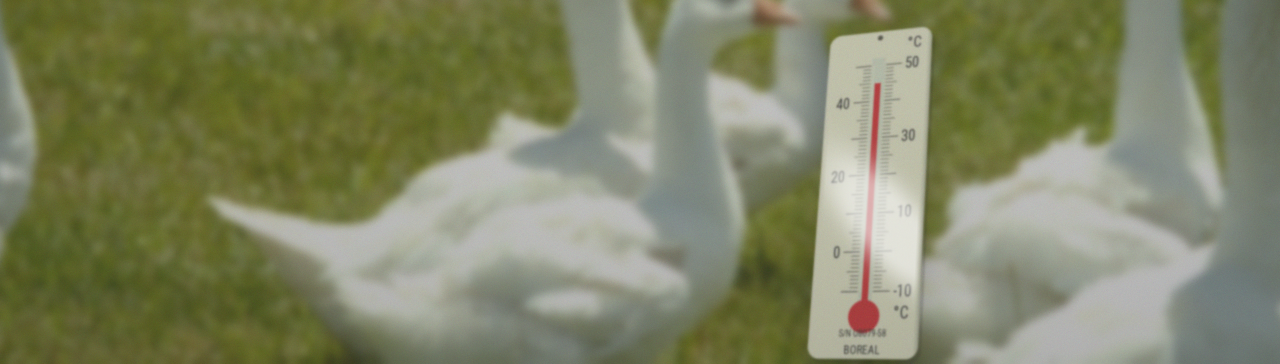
45
